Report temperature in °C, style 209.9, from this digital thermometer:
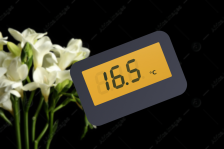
16.5
